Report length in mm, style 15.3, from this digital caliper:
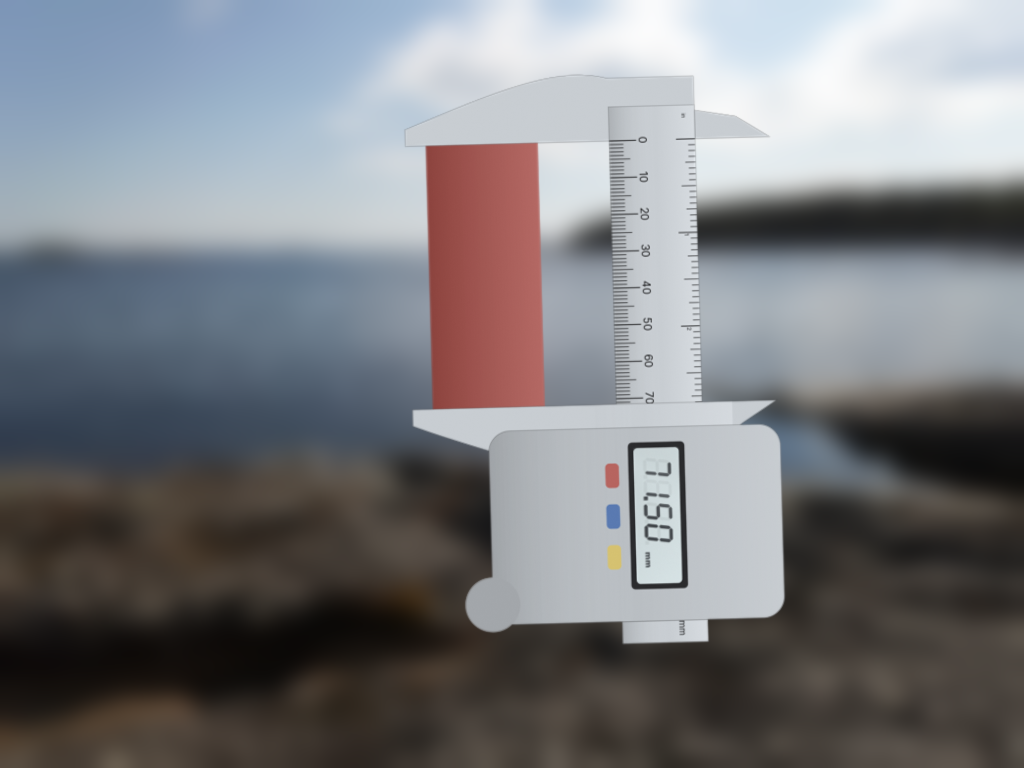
71.50
